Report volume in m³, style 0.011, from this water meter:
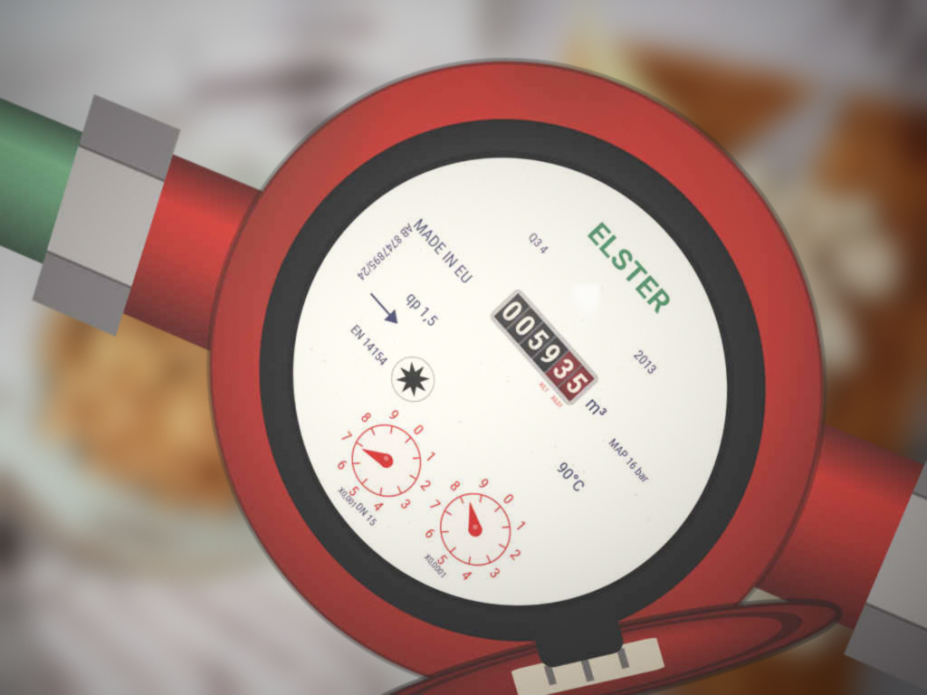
59.3568
